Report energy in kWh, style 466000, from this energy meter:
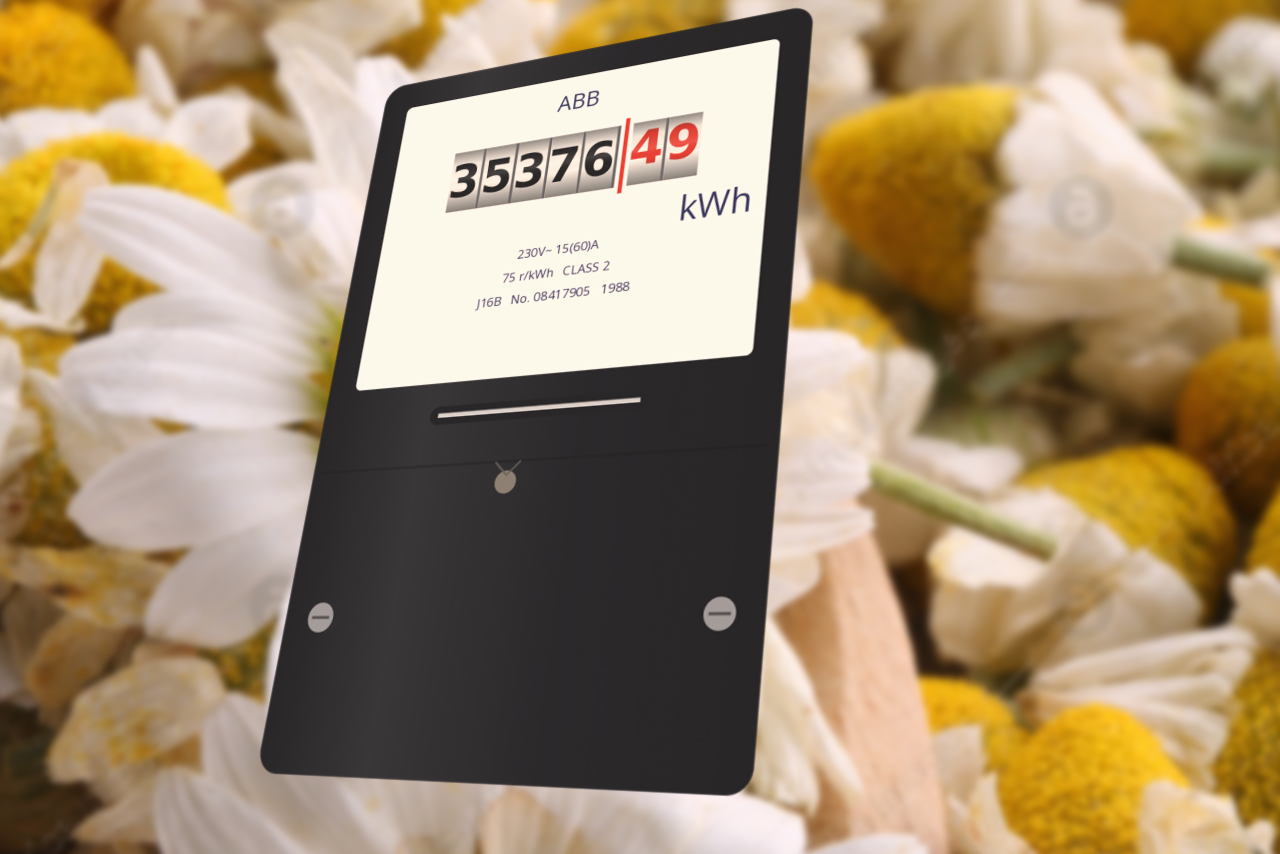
35376.49
